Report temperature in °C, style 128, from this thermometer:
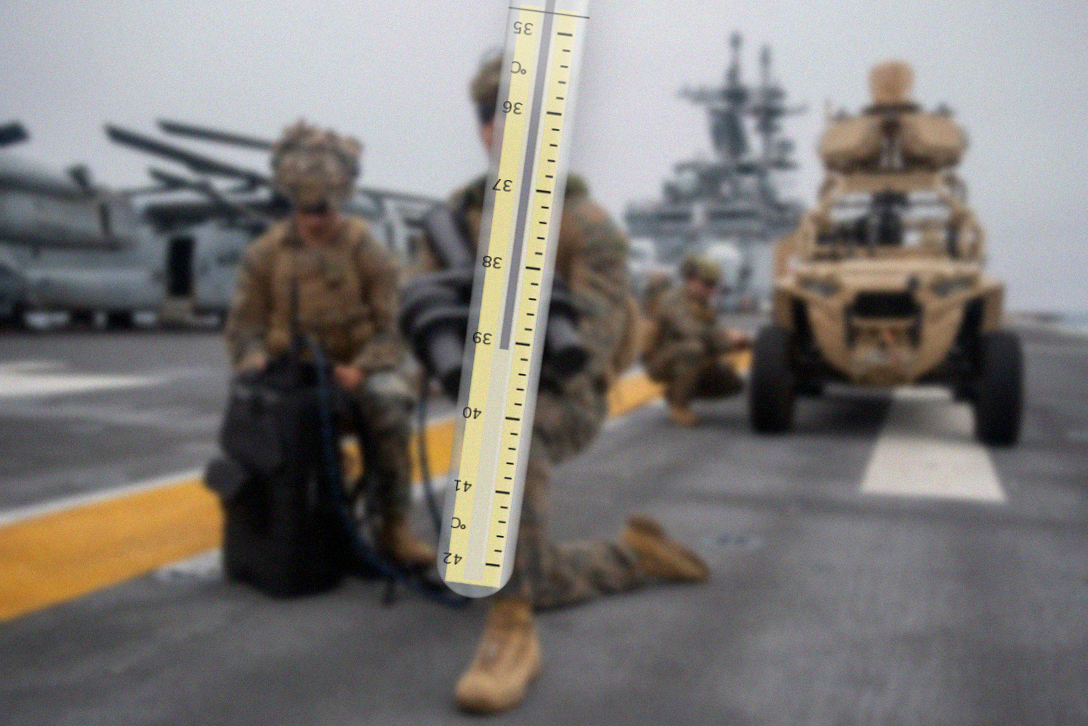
39.1
